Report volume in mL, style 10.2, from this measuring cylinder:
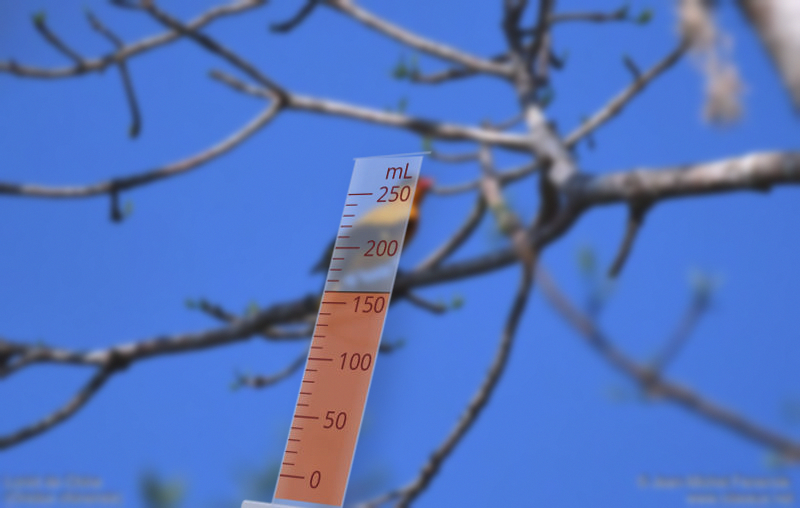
160
